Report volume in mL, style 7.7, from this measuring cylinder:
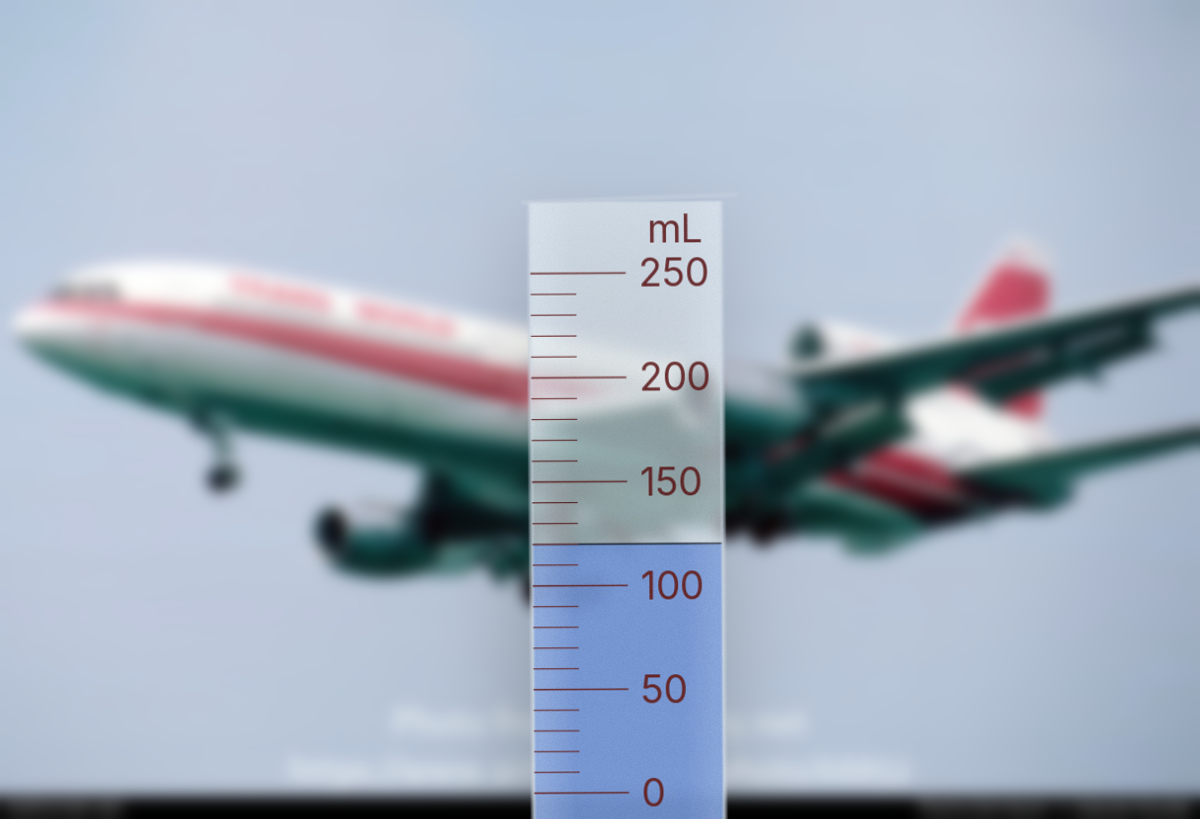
120
